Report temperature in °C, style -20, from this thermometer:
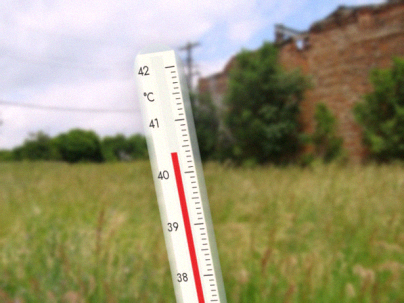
40.4
